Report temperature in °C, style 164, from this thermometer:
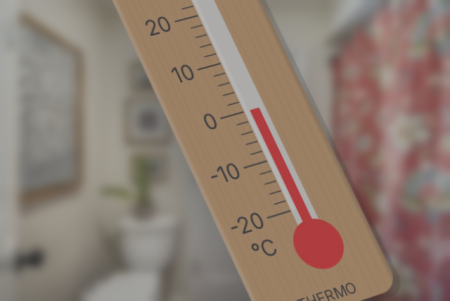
0
